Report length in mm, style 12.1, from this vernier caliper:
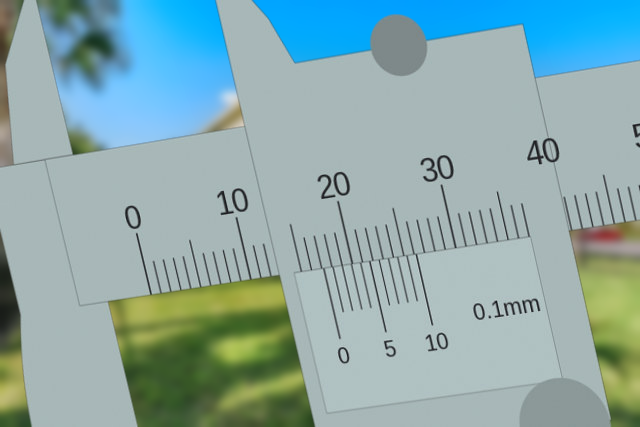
17.2
